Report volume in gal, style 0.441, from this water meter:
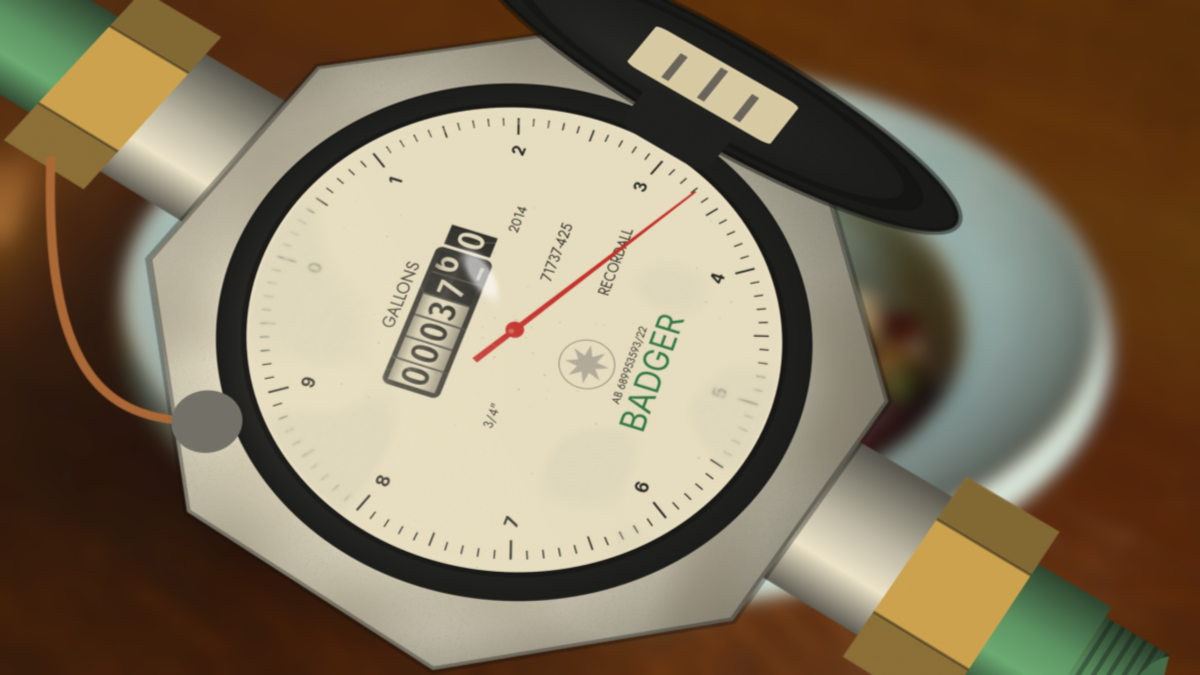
3763.3
